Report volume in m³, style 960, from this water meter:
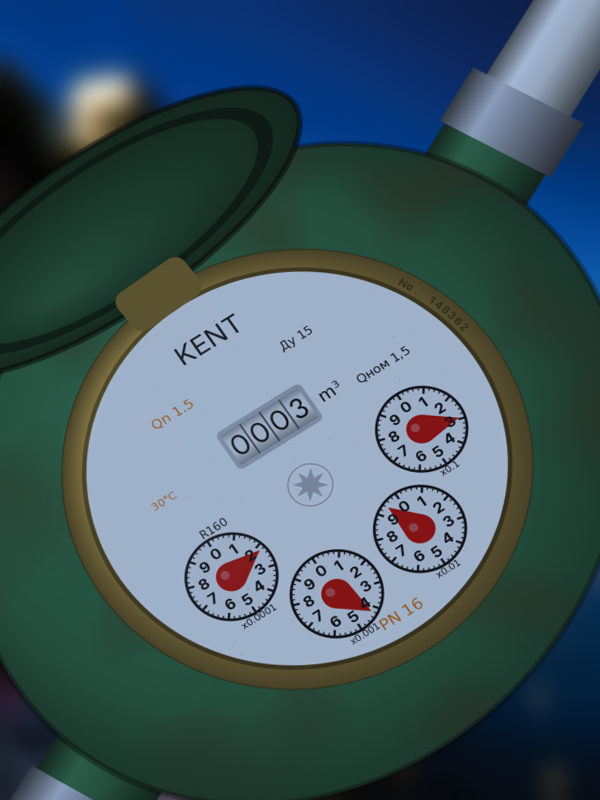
3.2942
